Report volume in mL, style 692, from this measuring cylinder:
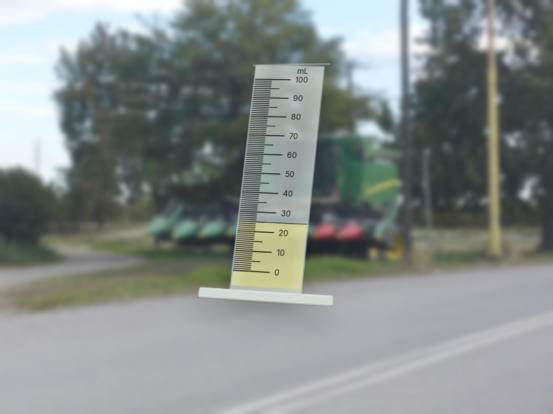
25
